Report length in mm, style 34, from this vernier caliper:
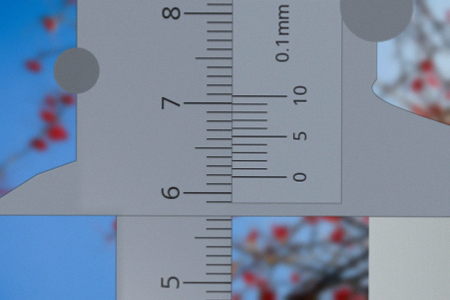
61.8
